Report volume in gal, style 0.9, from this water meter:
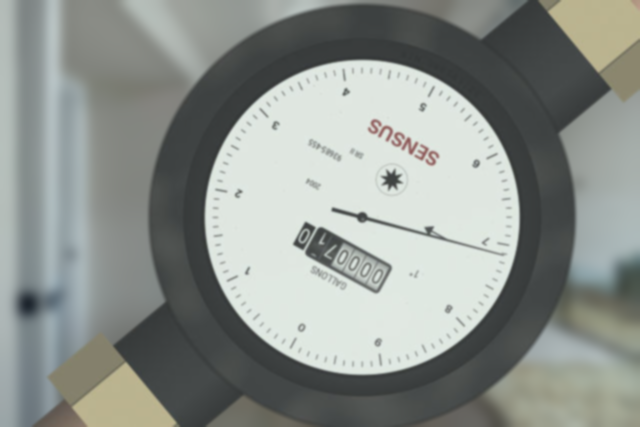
707.1
